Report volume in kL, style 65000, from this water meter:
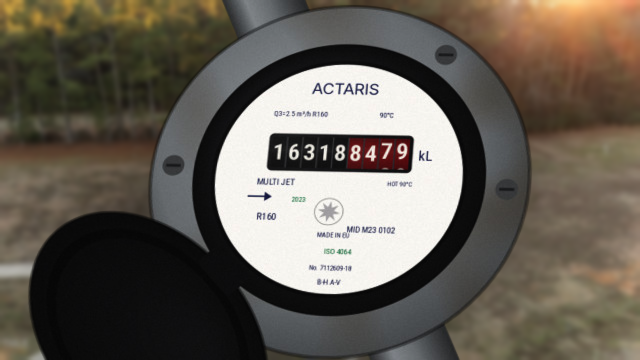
16318.8479
